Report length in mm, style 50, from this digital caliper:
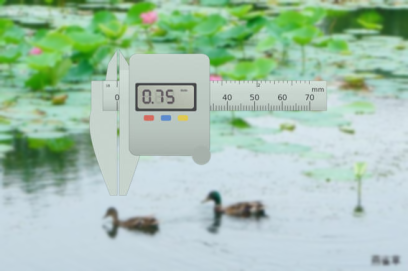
0.75
